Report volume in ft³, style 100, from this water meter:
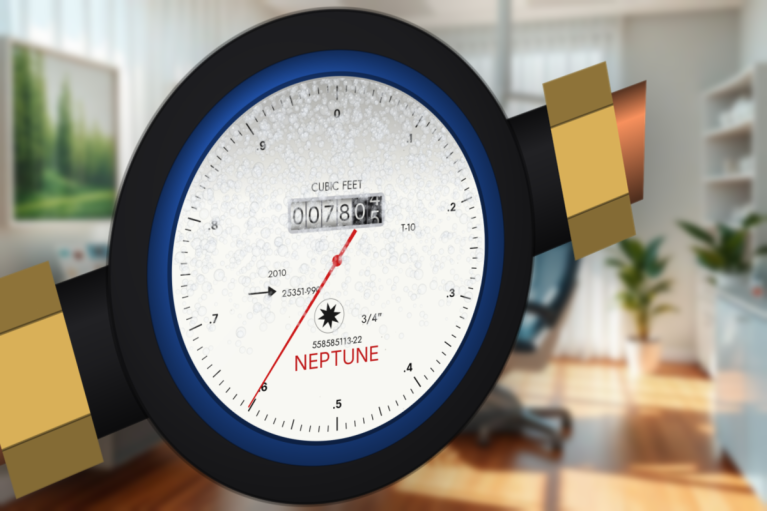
7804.60
